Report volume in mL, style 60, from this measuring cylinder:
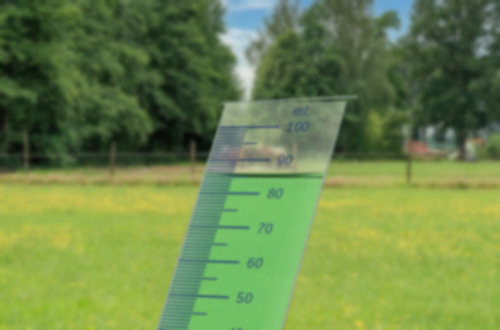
85
